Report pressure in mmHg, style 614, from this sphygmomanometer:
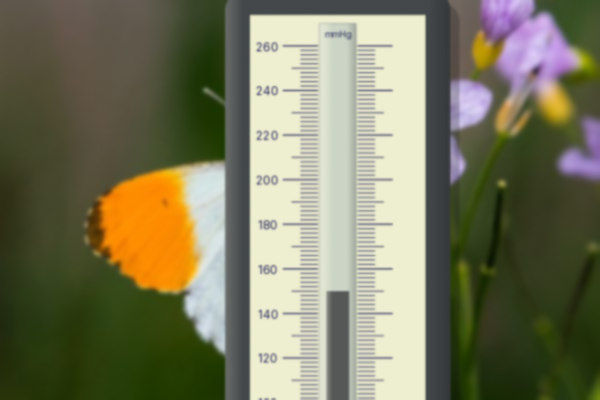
150
